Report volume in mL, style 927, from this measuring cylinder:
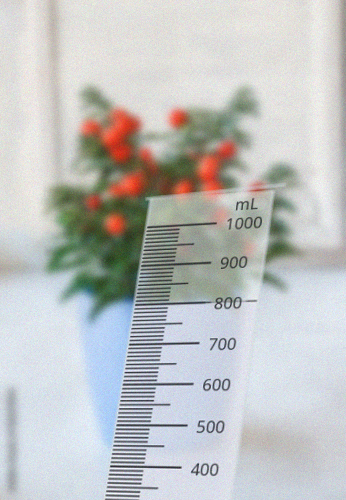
800
